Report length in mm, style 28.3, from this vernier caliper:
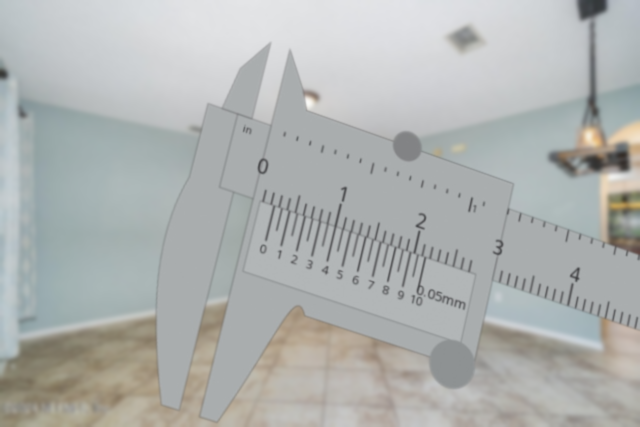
2.4
